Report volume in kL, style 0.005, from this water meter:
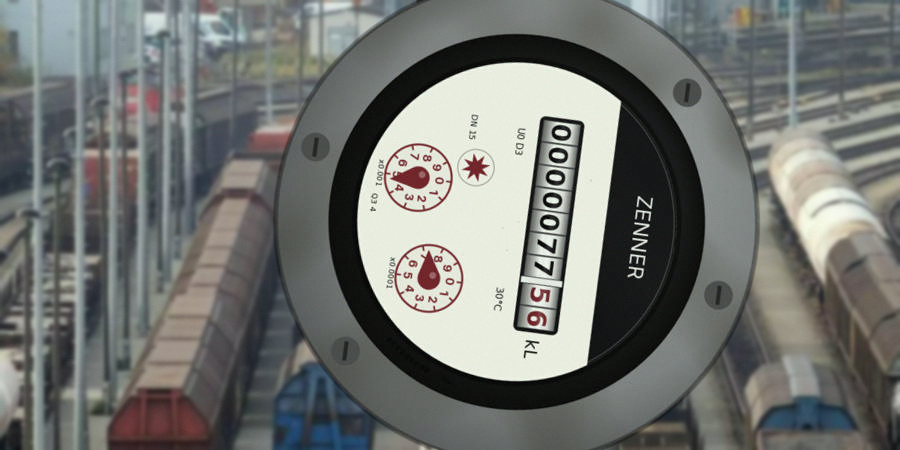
77.5647
